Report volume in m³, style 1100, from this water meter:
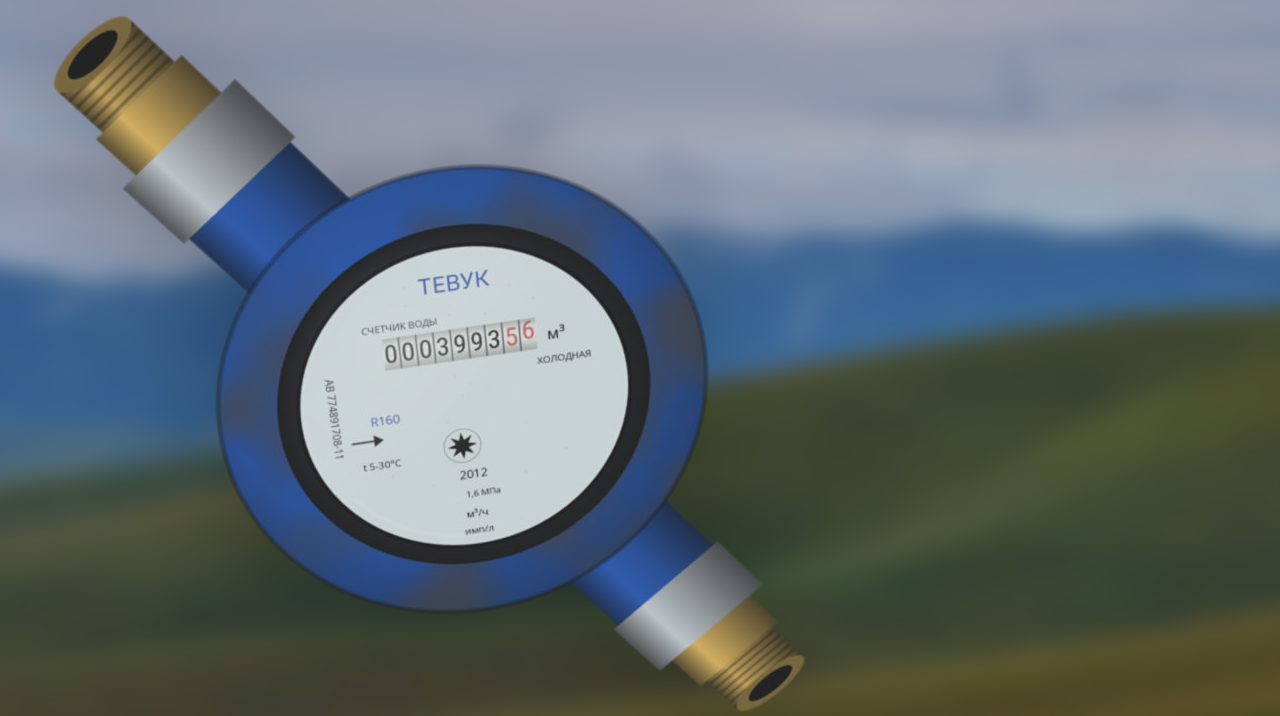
3993.56
